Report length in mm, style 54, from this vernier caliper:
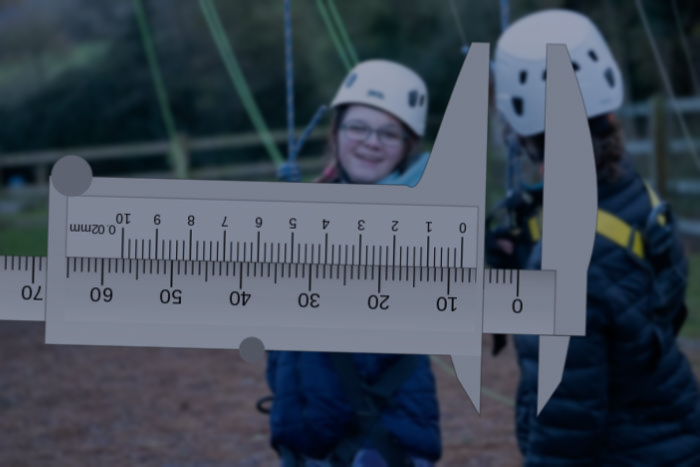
8.2
